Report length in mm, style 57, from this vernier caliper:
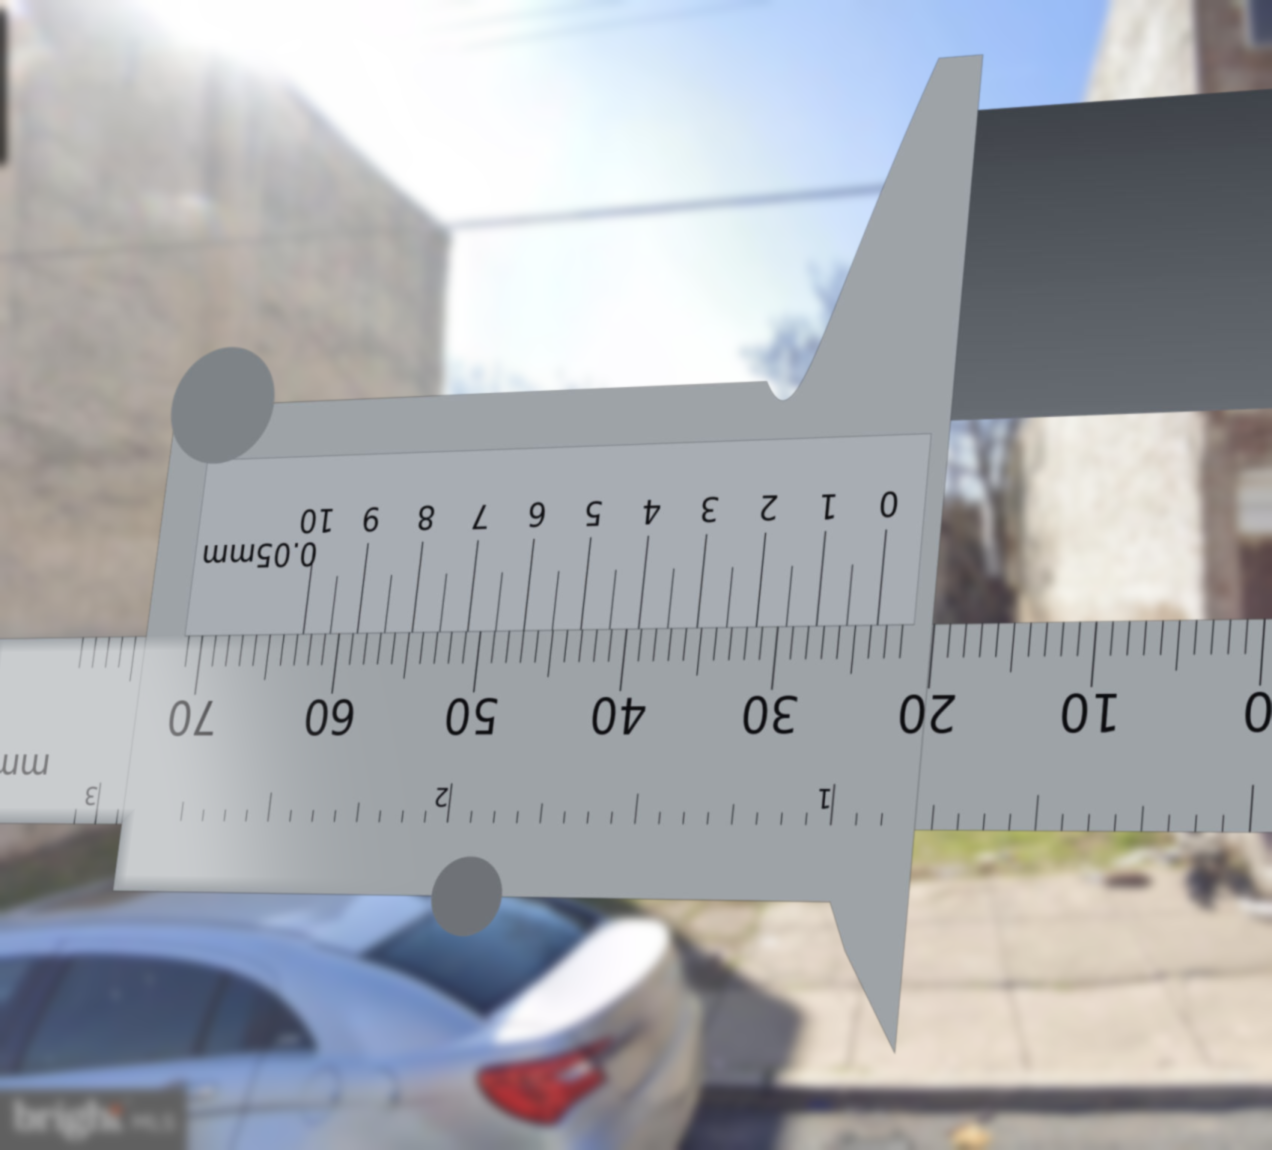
23.6
